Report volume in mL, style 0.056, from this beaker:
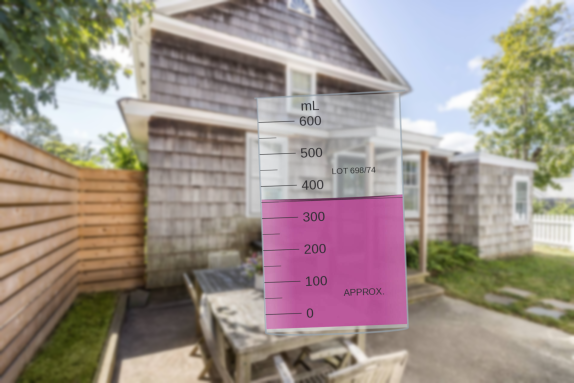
350
